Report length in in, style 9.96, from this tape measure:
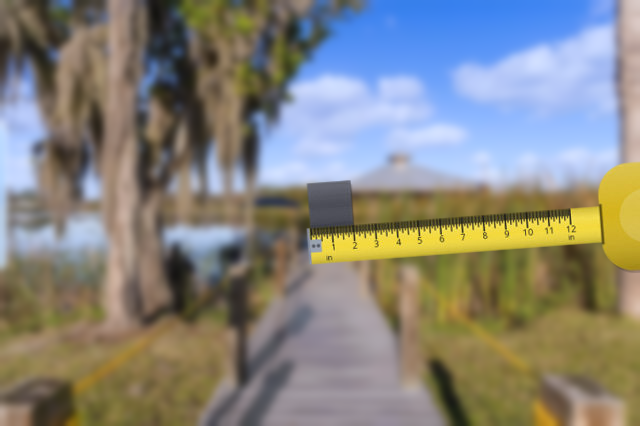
2
